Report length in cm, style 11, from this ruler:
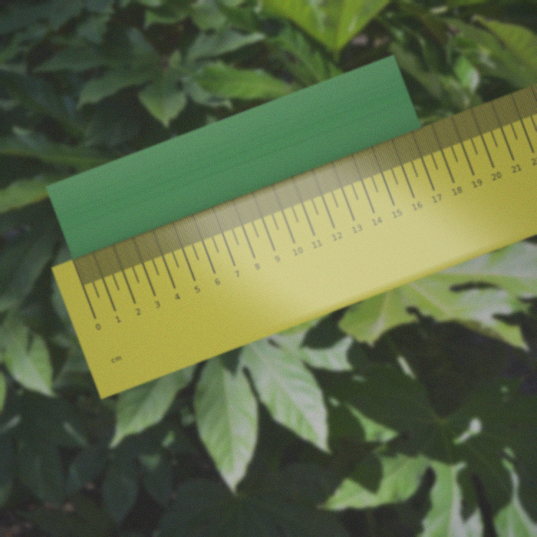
17.5
